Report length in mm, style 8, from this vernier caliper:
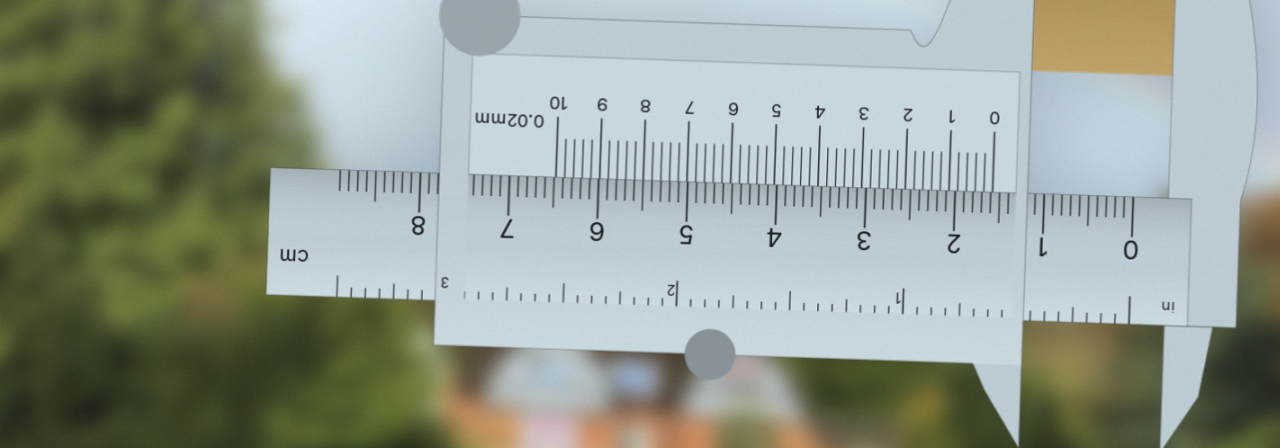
15.8
